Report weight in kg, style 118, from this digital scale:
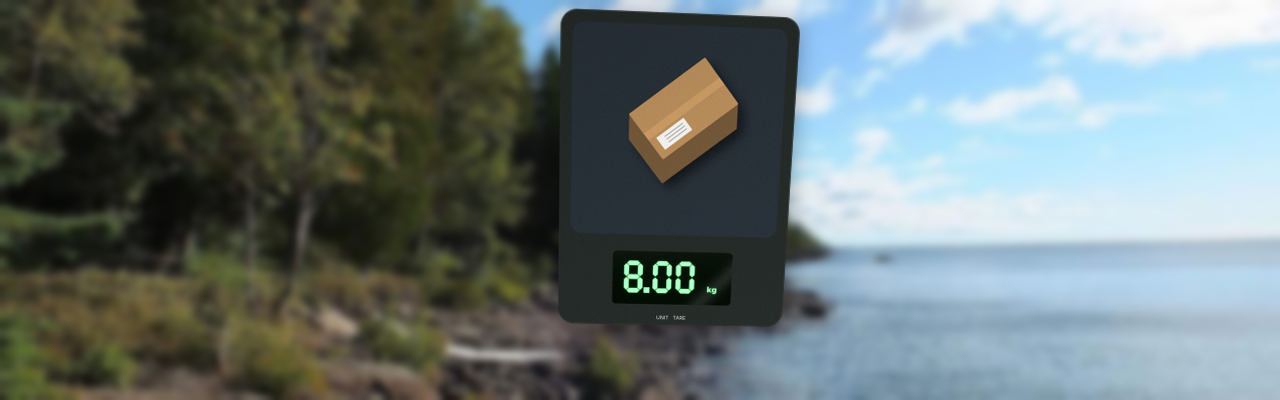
8.00
